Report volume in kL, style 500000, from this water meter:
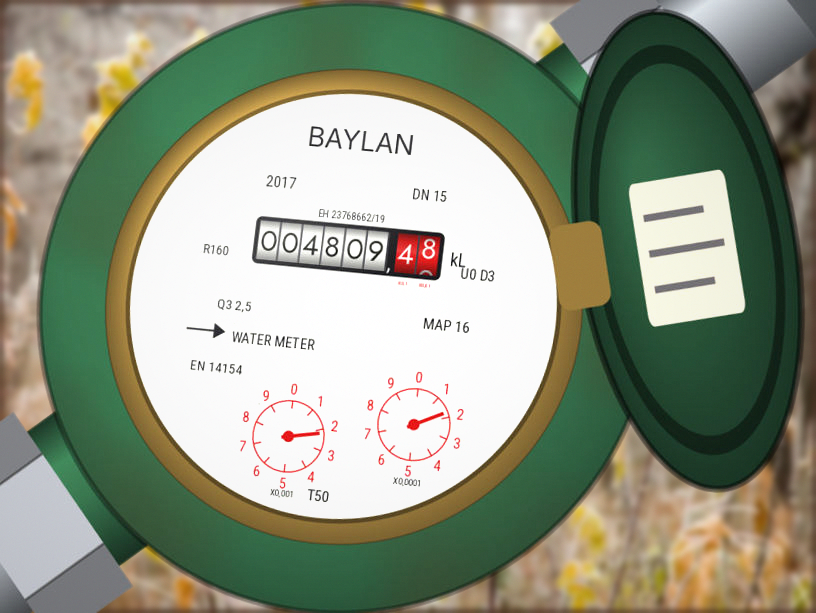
4809.4821
